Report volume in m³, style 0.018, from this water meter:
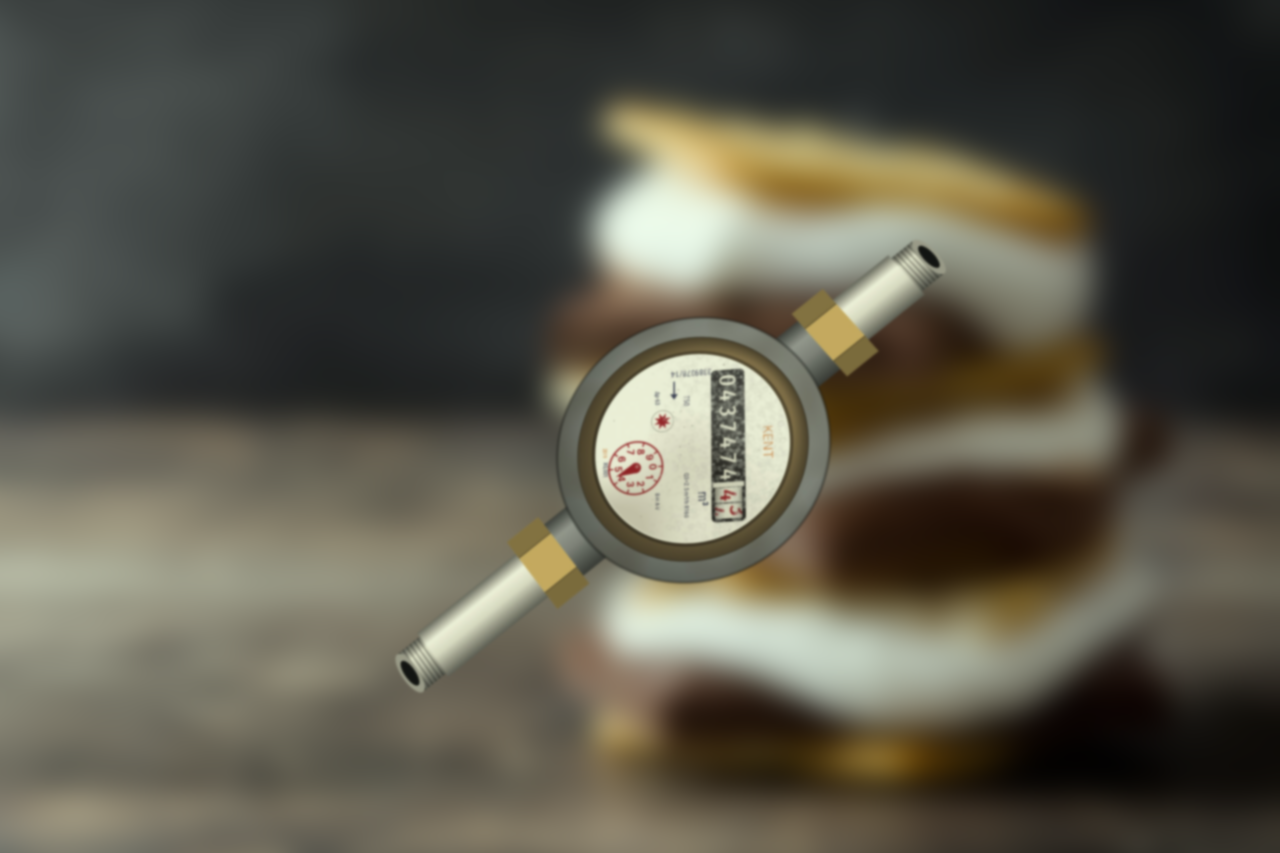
437474.434
